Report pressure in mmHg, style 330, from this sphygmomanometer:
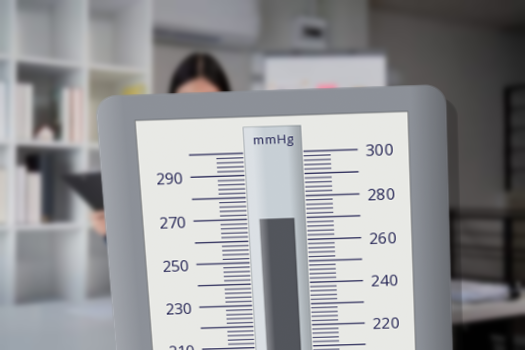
270
